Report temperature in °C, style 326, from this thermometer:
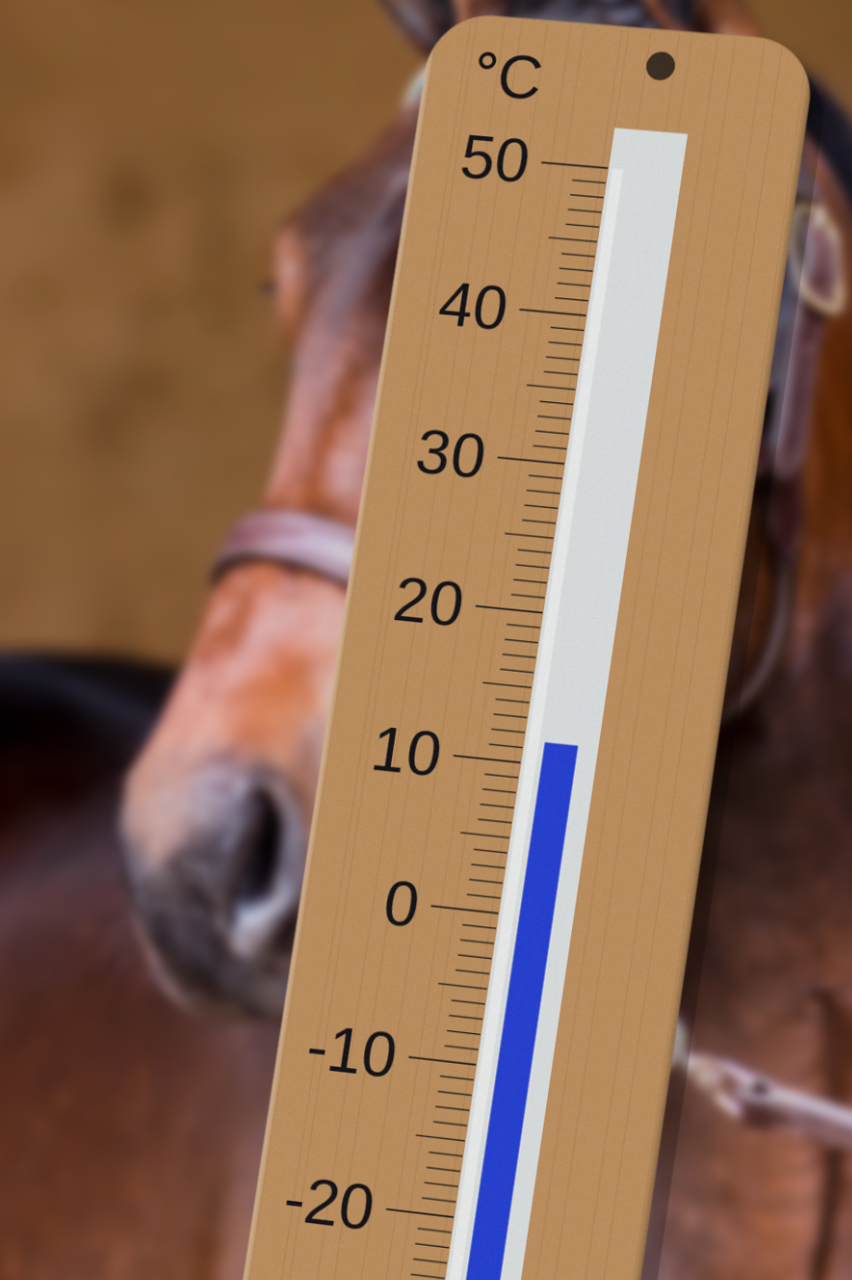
11.5
